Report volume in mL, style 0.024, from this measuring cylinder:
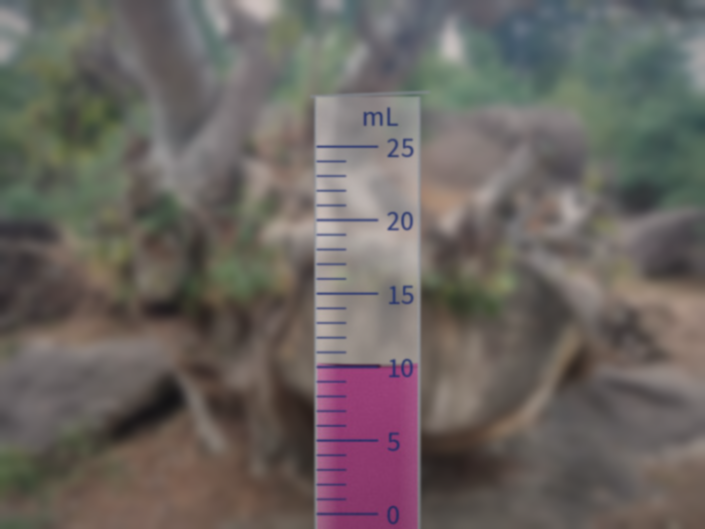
10
